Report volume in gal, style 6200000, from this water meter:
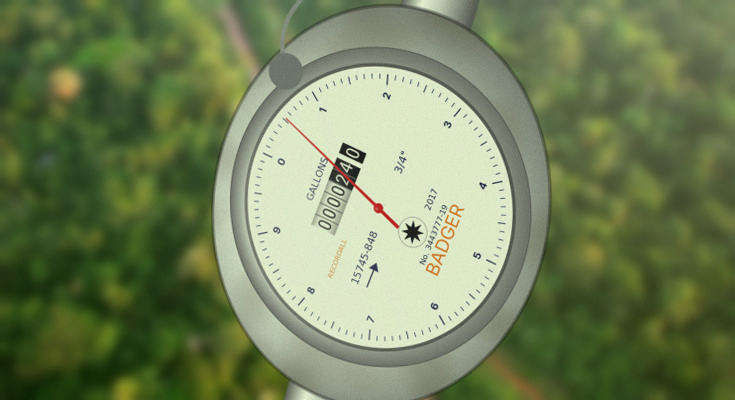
240.5
